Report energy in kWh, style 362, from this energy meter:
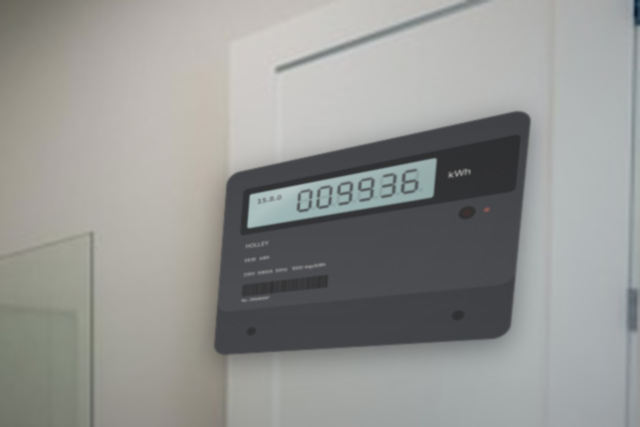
9936
